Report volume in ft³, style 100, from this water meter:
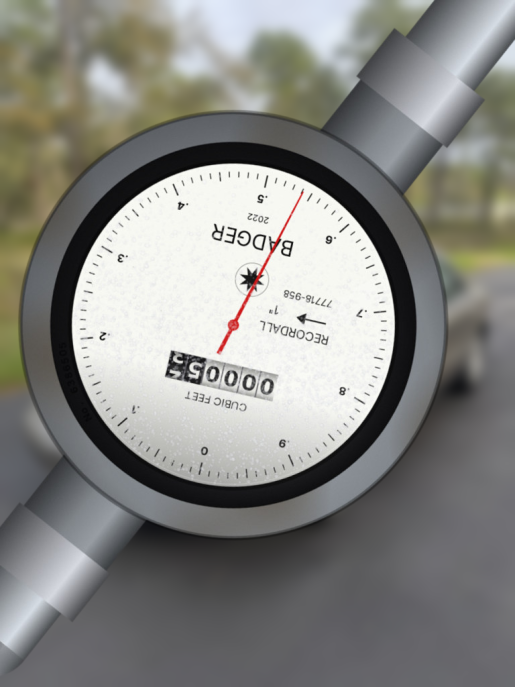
52.54
